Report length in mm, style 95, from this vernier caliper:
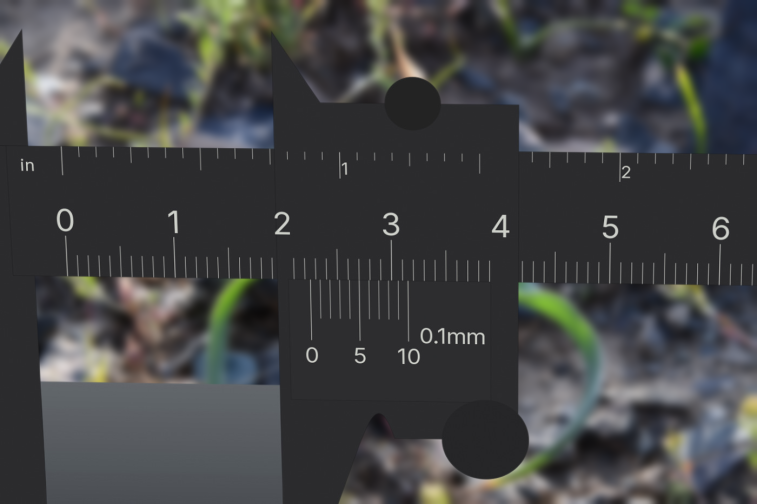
22.5
